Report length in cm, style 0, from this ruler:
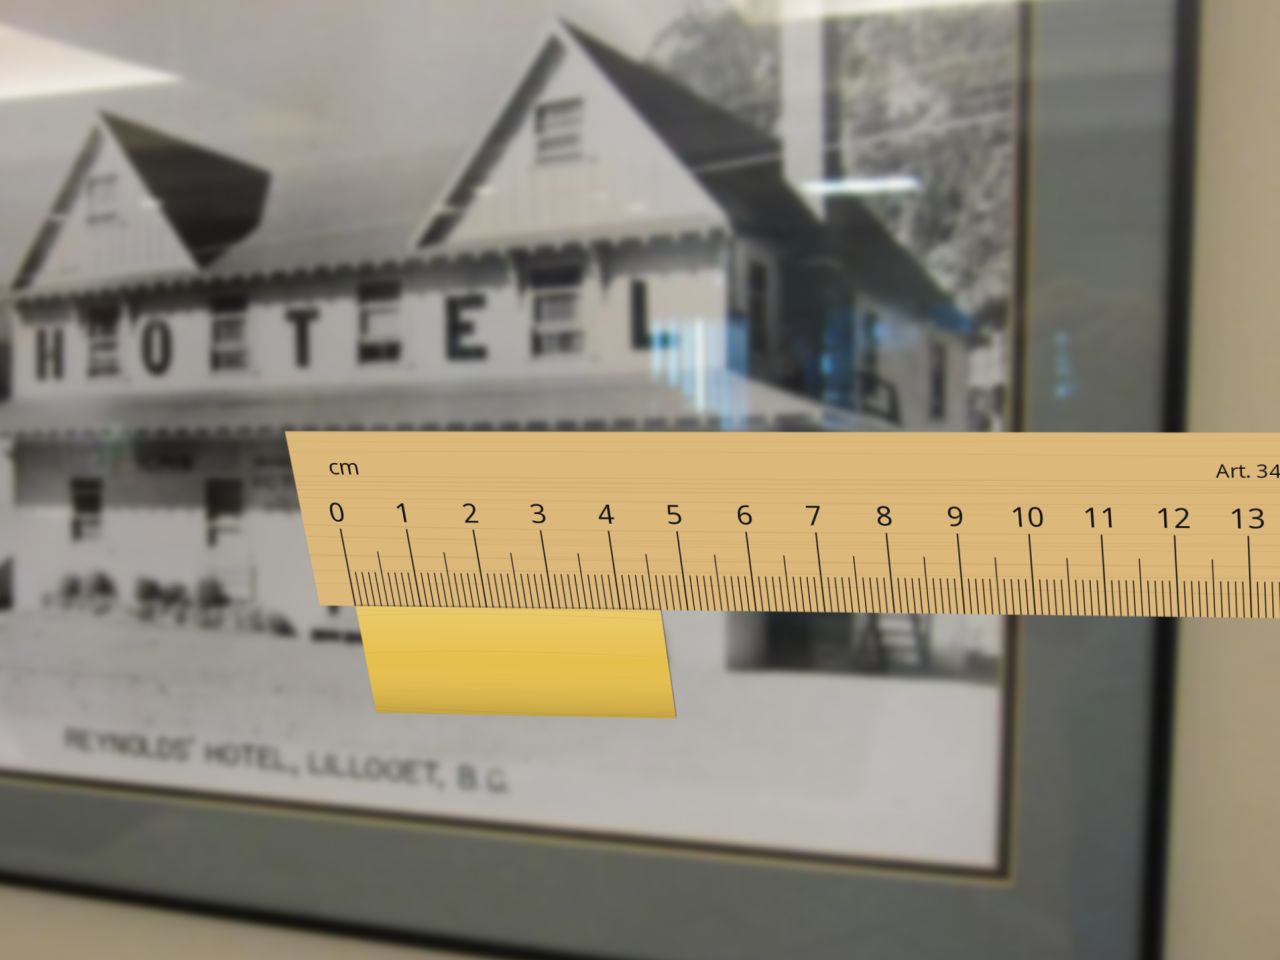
4.6
